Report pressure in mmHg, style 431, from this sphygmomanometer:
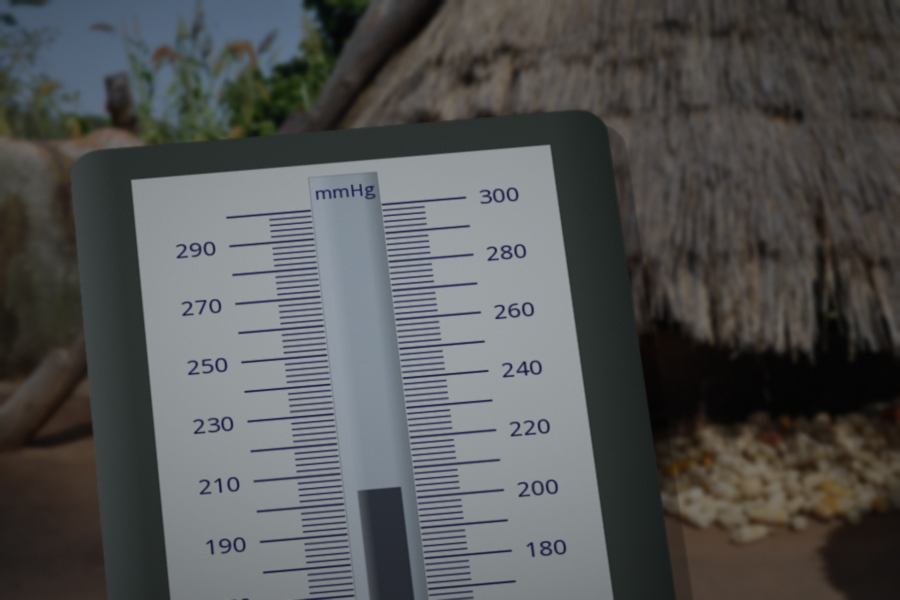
204
